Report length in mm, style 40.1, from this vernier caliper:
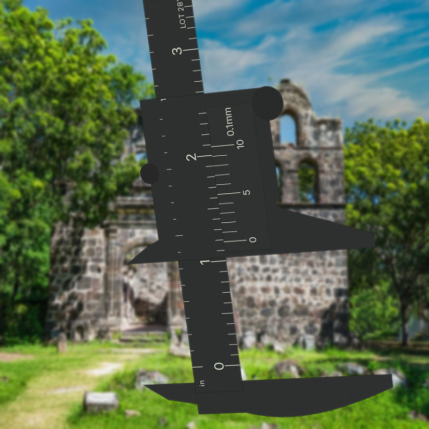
11.8
